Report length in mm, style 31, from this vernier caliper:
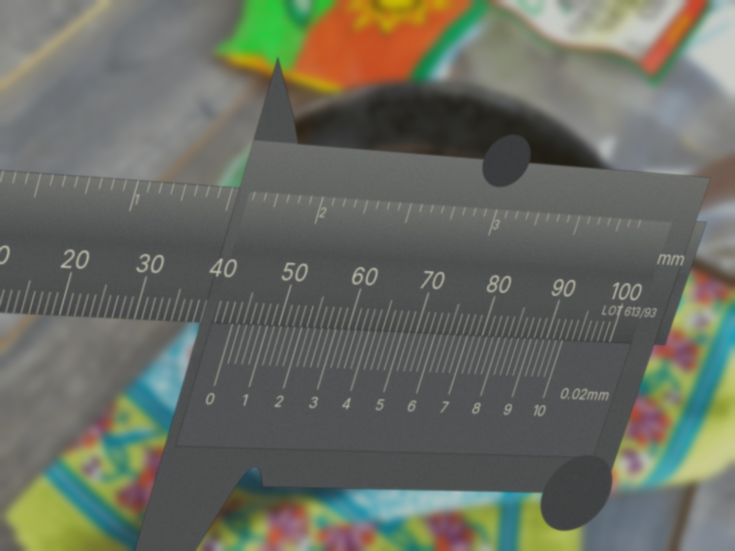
43.5
